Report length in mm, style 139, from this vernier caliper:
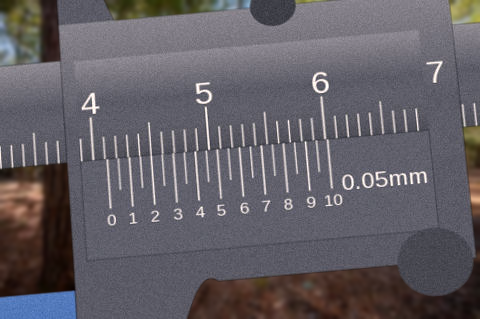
41.2
